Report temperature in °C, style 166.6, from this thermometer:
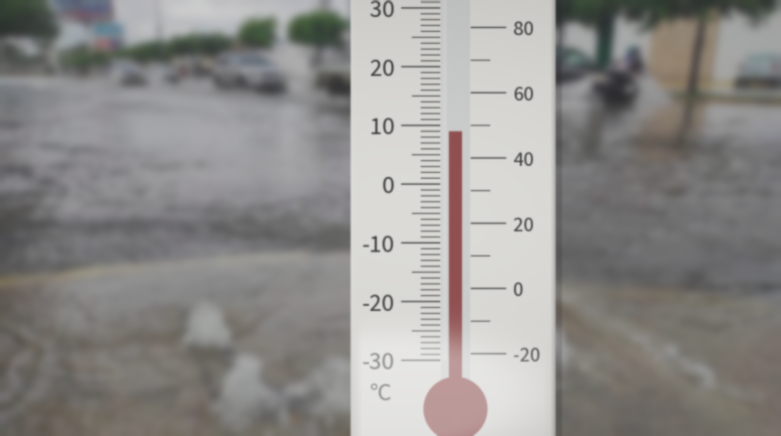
9
